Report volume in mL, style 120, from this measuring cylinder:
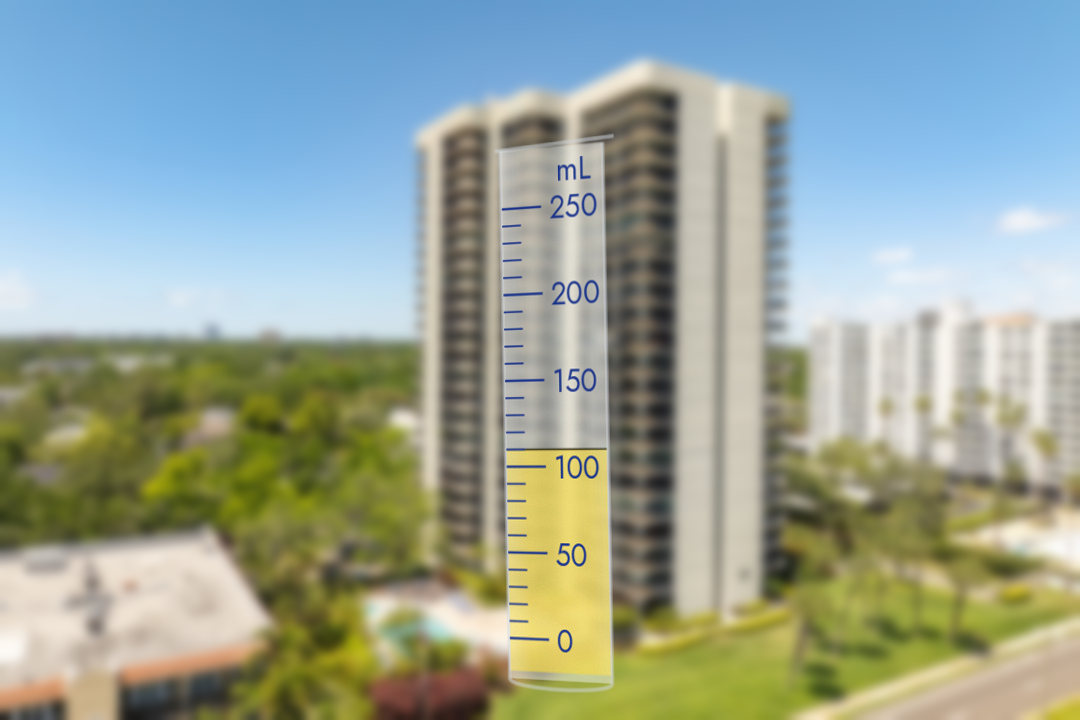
110
